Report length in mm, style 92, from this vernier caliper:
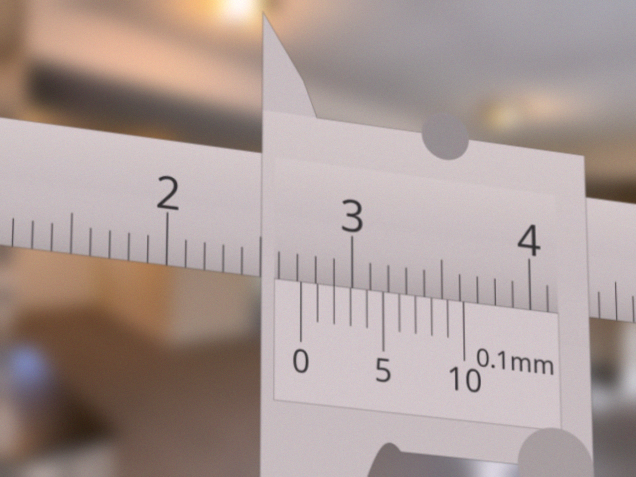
27.2
